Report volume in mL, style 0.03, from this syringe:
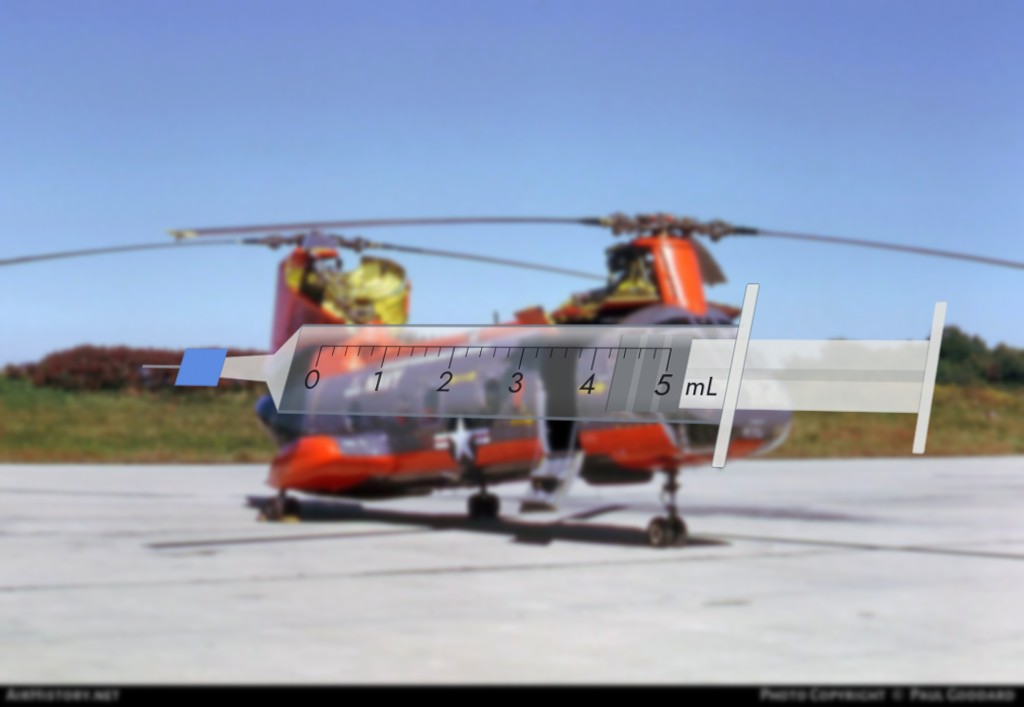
4.3
